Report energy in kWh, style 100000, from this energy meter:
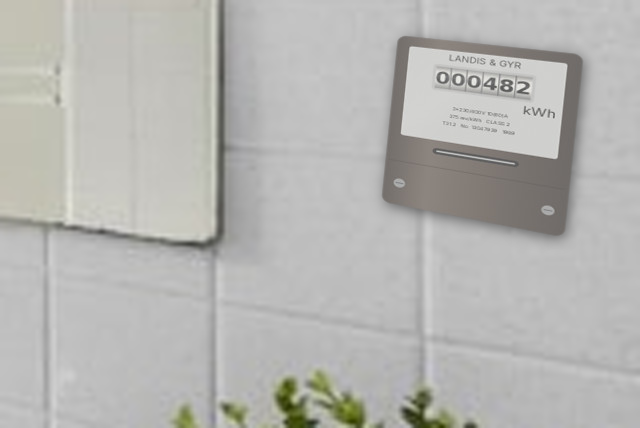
482
